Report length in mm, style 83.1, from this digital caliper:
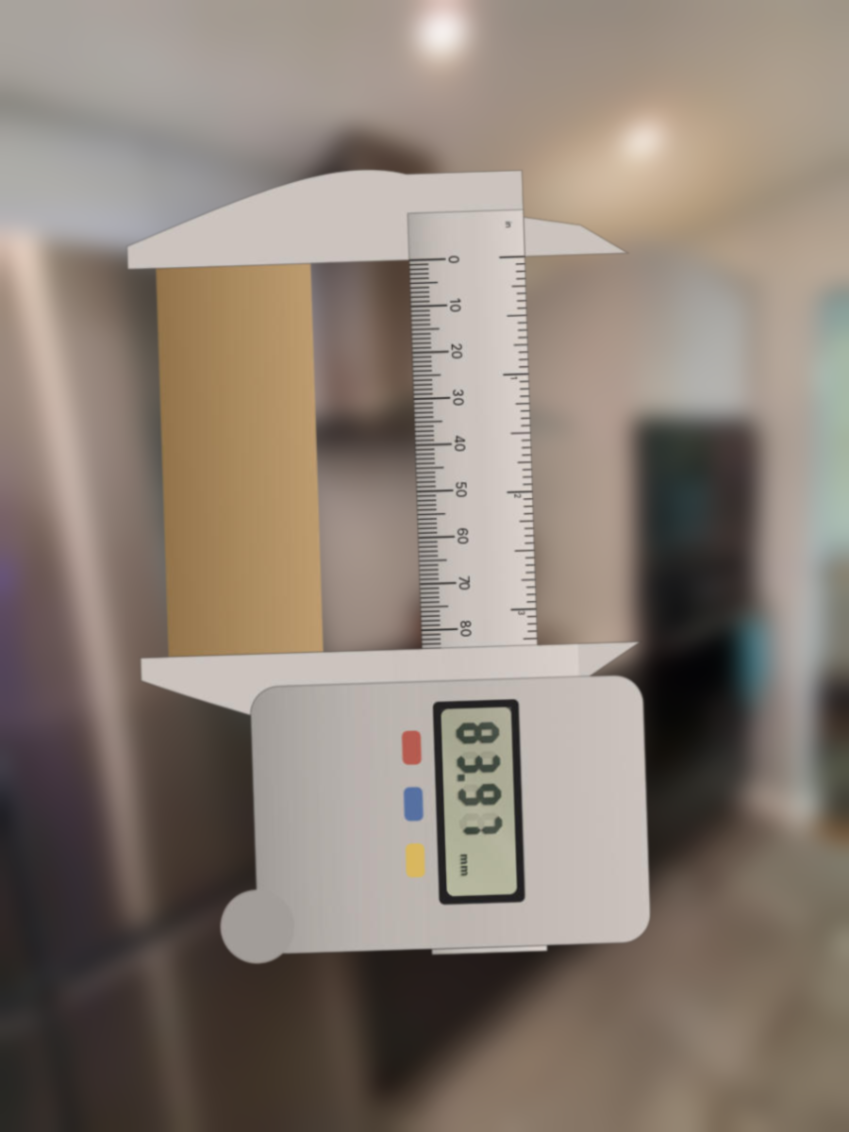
83.97
